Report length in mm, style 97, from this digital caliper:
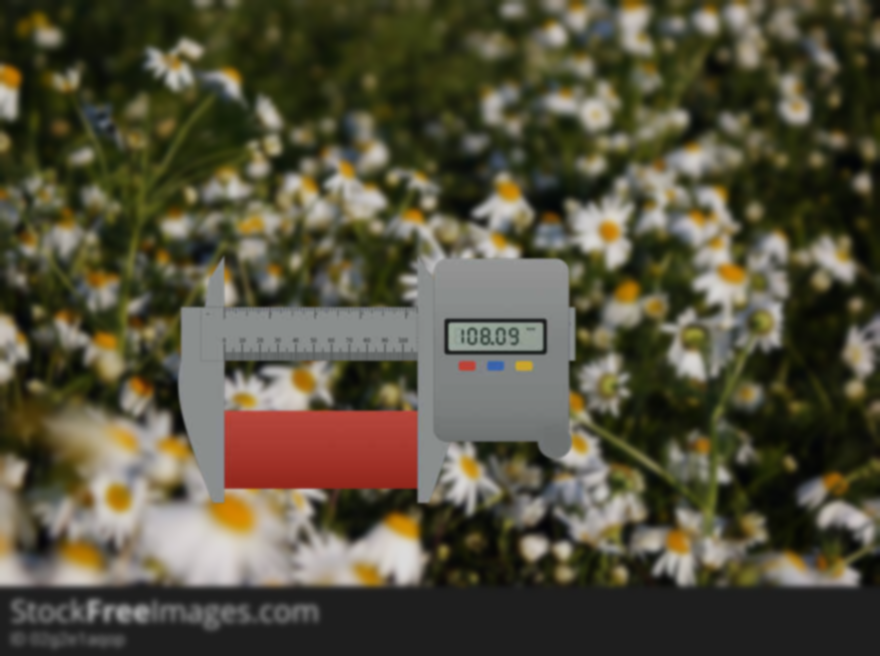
108.09
